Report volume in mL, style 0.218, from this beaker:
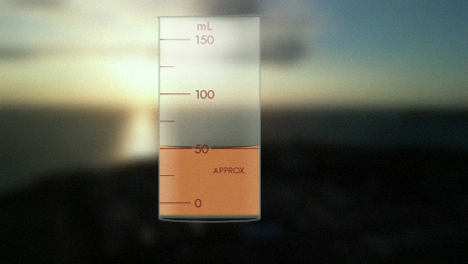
50
